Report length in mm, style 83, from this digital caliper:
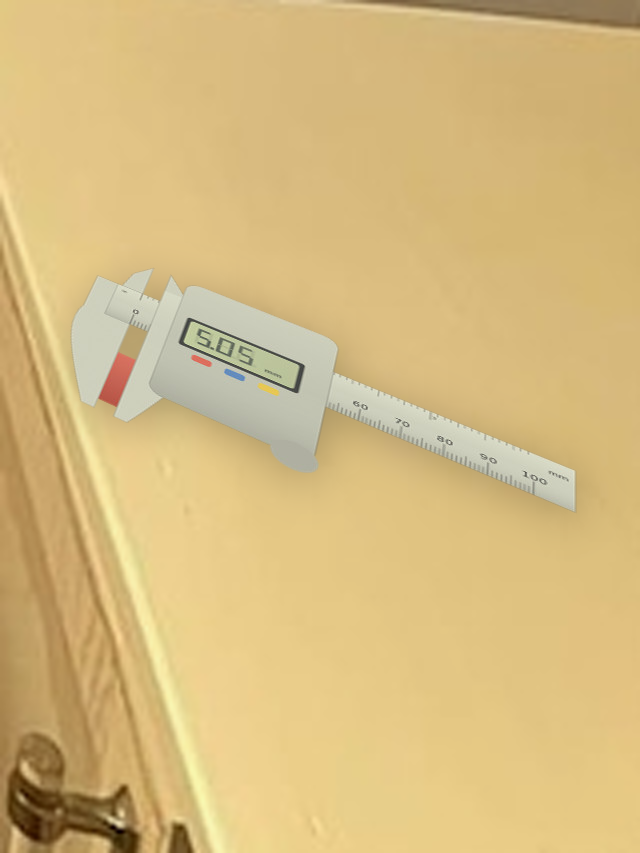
5.05
